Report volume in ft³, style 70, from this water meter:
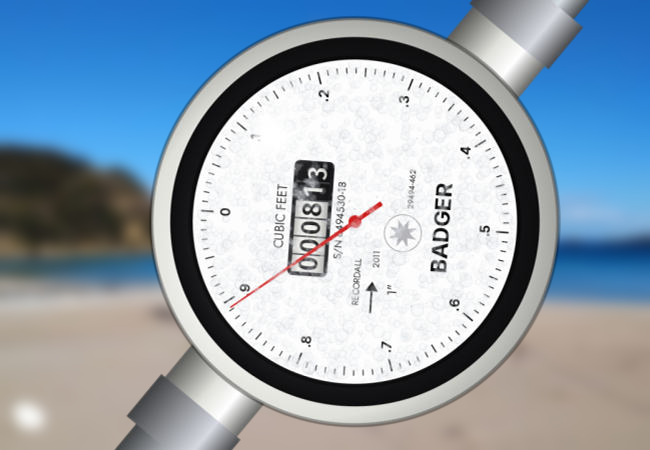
812.89
